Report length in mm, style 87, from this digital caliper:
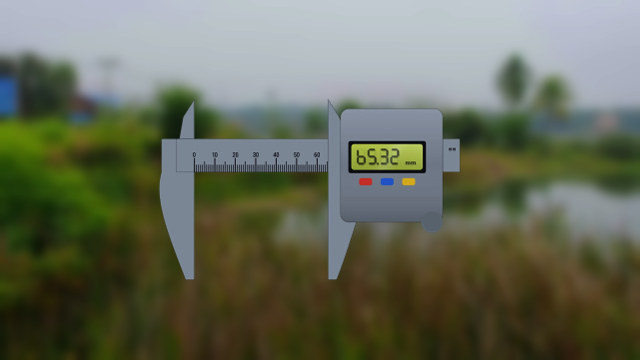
65.32
